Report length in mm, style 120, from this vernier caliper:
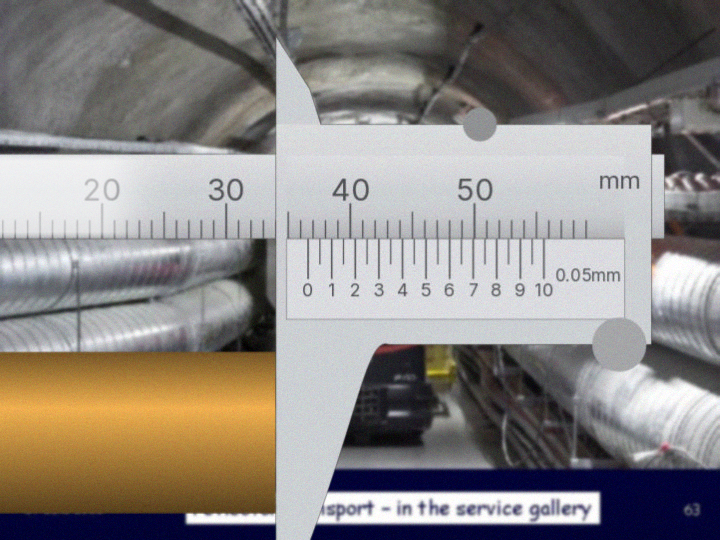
36.6
